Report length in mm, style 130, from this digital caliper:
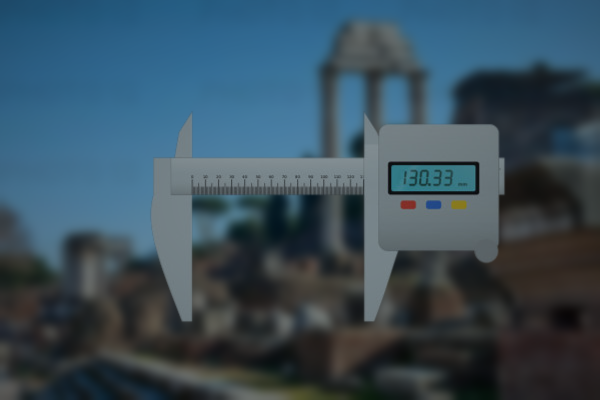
130.33
